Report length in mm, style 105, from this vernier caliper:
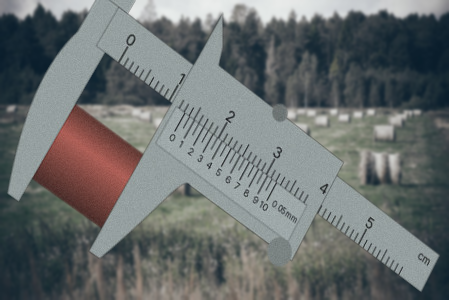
13.2
